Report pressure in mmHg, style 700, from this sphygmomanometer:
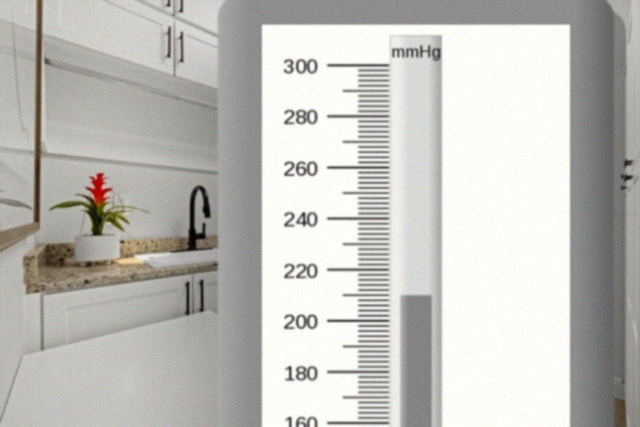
210
